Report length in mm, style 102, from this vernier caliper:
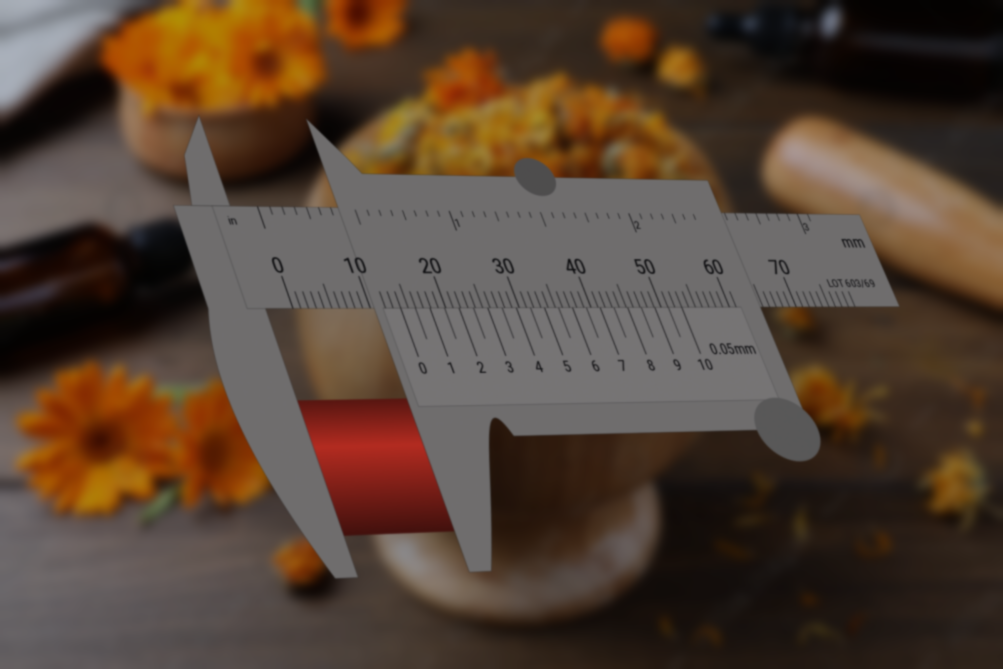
14.0
